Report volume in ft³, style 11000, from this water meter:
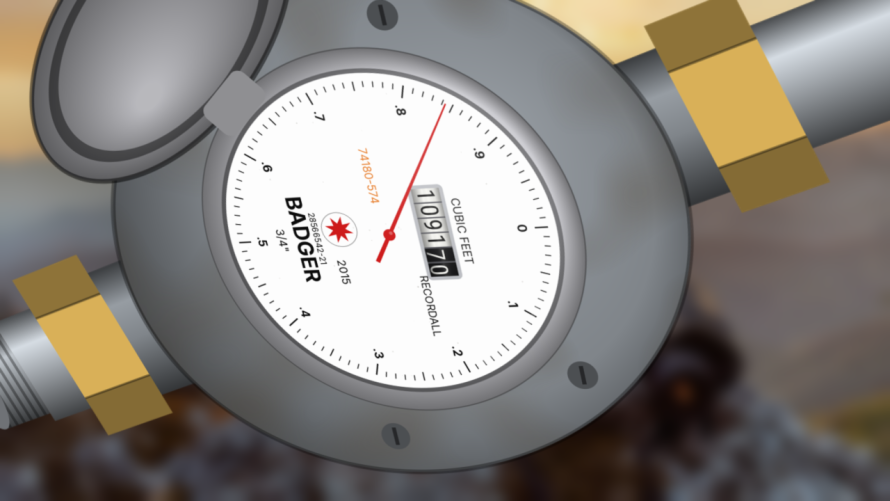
109169.84
